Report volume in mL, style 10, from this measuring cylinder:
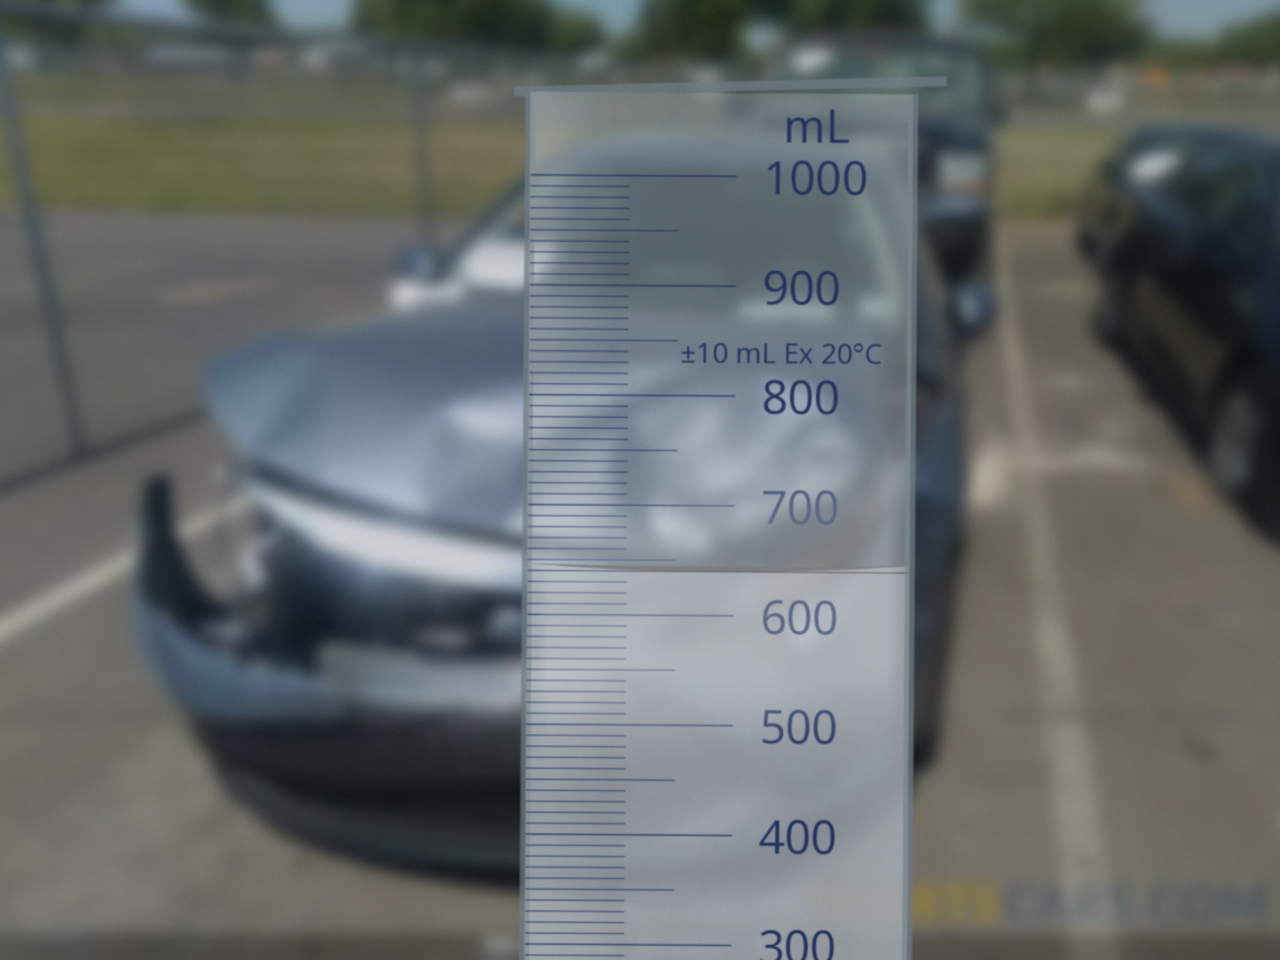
640
